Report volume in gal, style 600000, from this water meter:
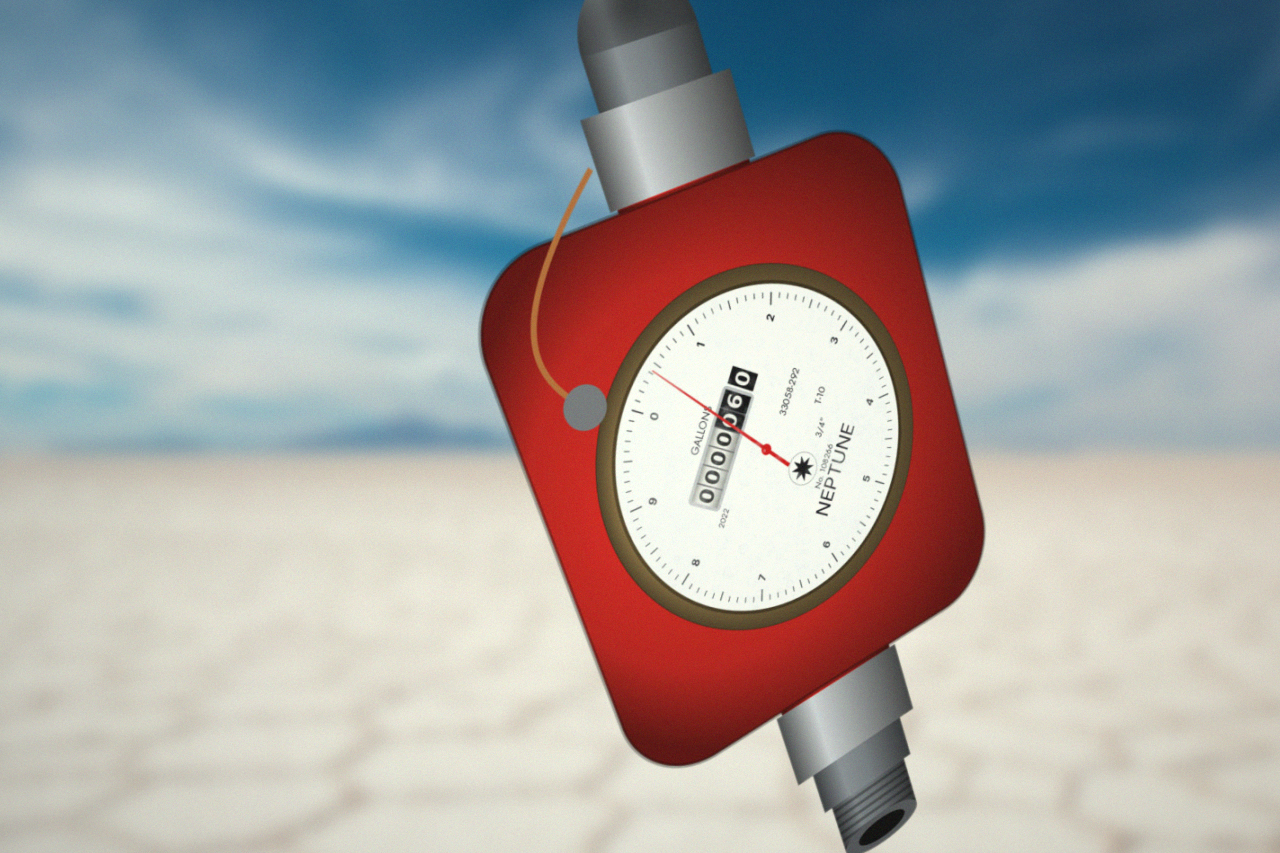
60.4
